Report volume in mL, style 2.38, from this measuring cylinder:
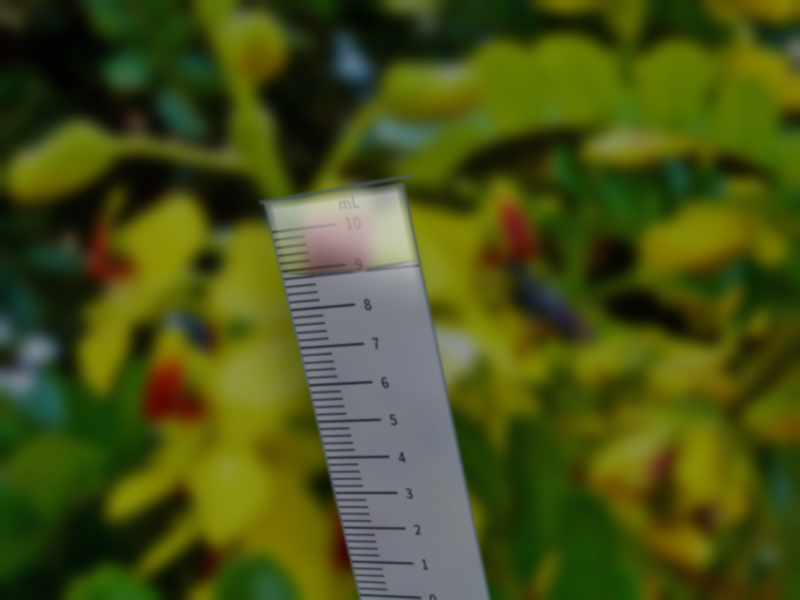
8.8
